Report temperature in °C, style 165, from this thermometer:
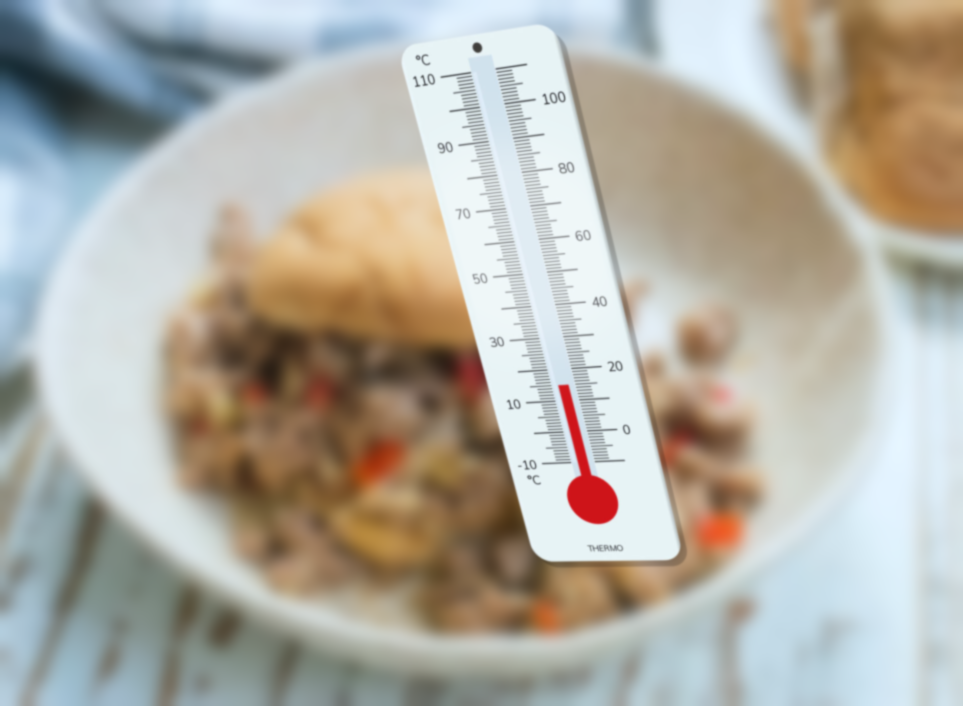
15
